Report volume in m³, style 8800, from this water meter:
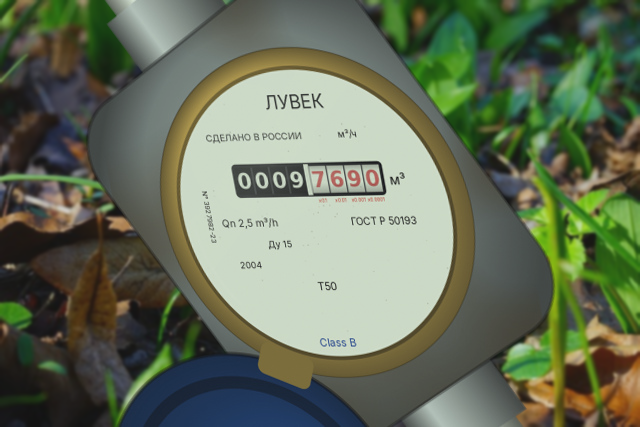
9.7690
